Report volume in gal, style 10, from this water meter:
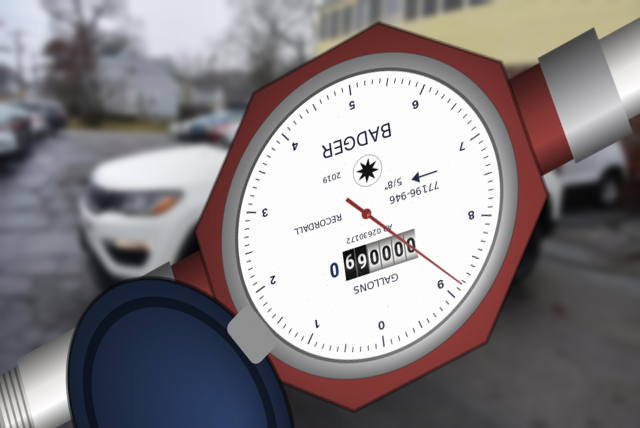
688.8
